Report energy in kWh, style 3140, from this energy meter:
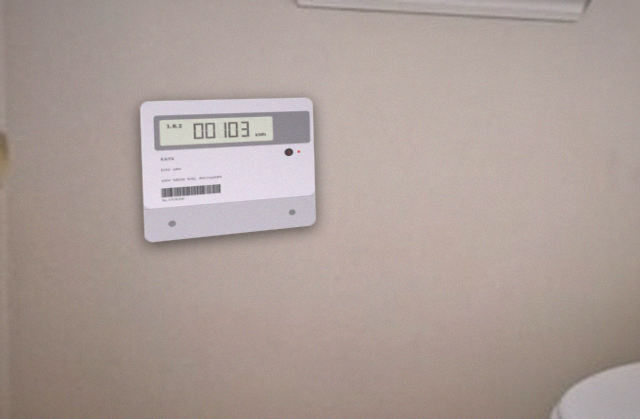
103
